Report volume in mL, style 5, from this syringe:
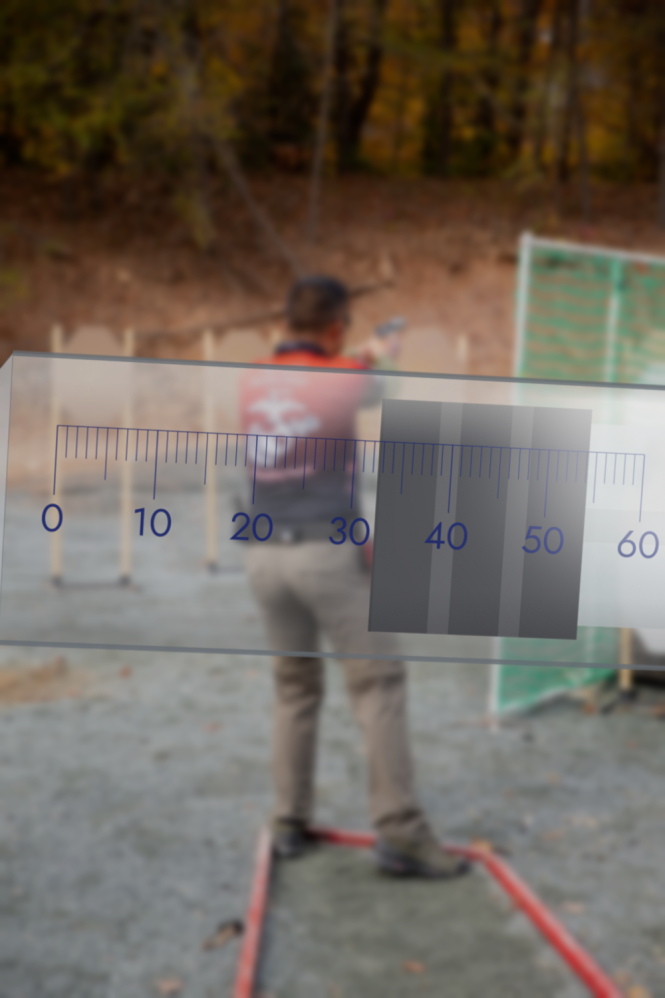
32.5
